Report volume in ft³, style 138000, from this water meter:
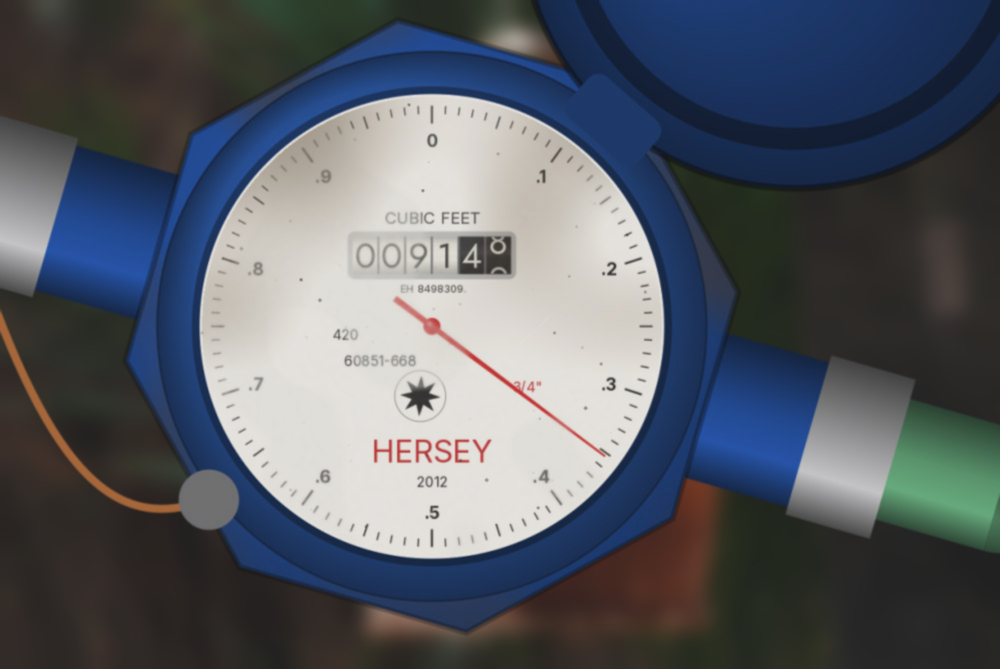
9148.35
